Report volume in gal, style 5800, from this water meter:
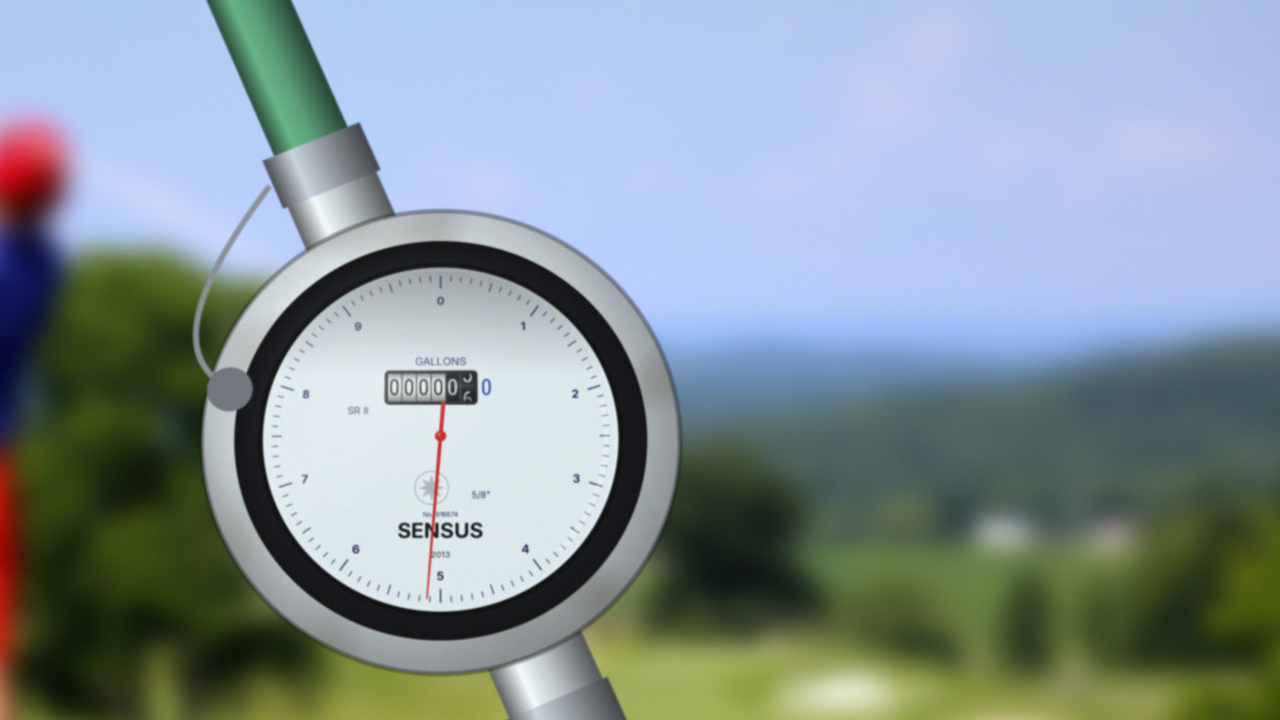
55.1
